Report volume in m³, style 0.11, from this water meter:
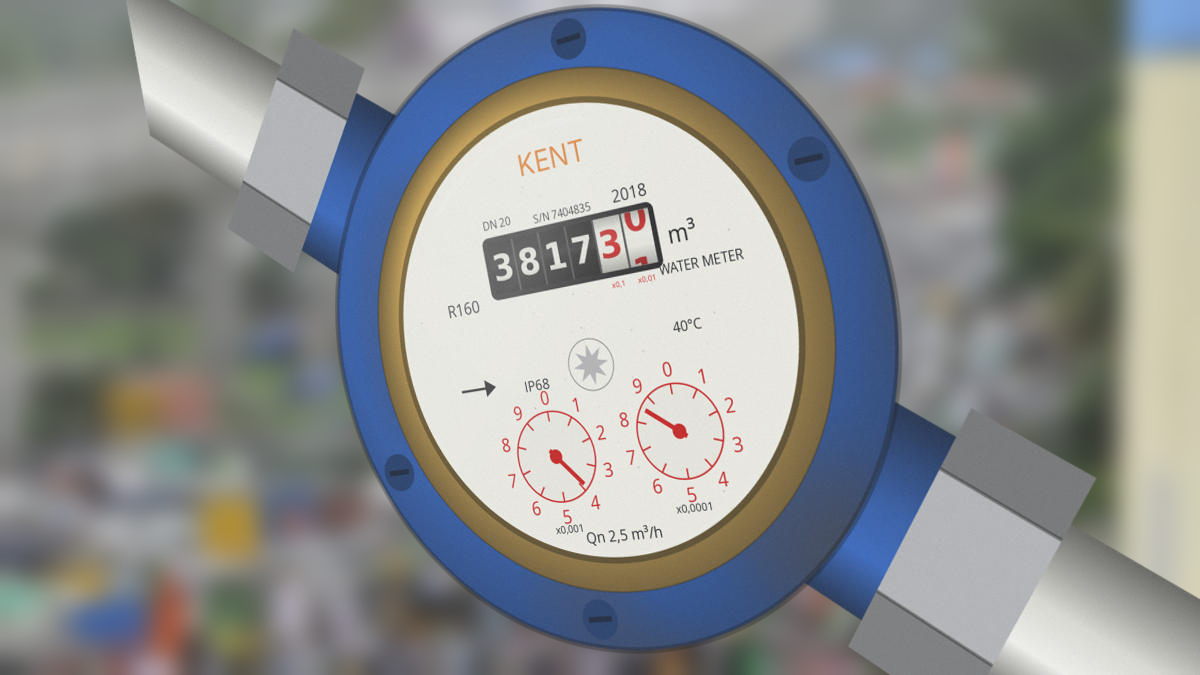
3817.3038
